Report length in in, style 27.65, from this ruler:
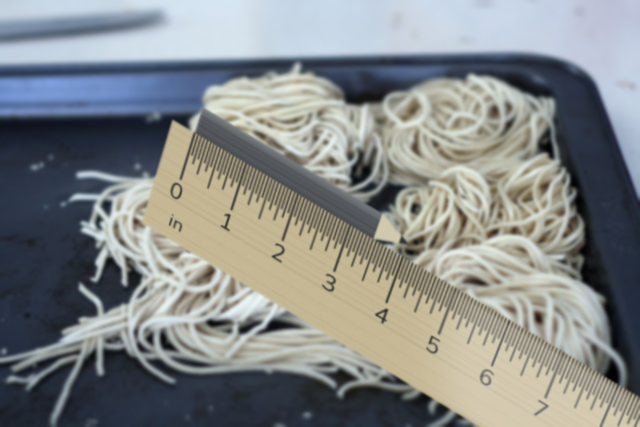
4
